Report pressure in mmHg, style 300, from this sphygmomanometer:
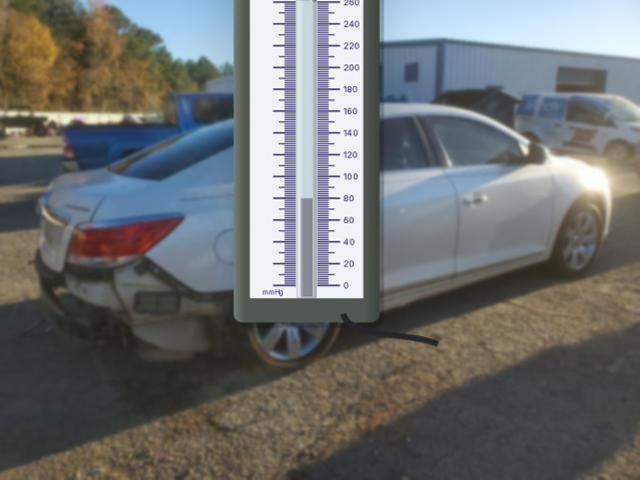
80
